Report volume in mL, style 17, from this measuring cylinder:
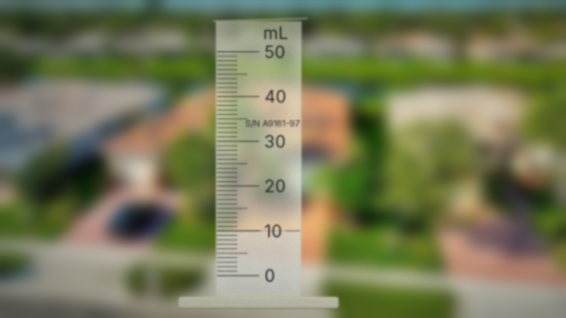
10
